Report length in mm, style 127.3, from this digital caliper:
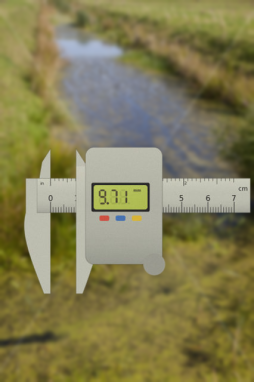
9.71
